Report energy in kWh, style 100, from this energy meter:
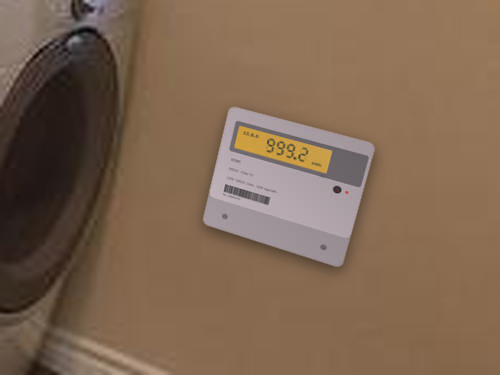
999.2
